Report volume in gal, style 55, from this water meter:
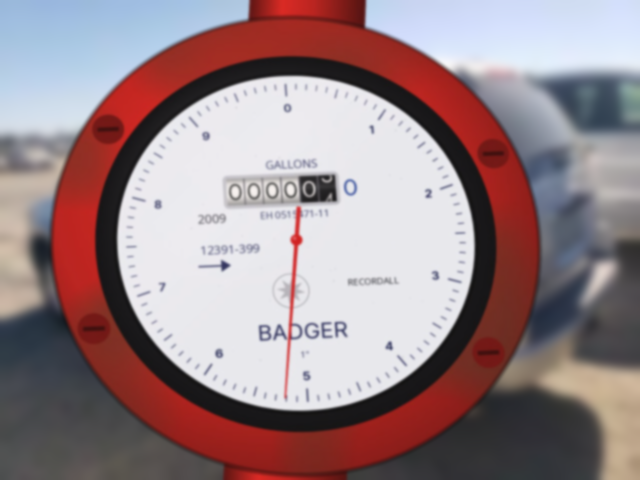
35.2
